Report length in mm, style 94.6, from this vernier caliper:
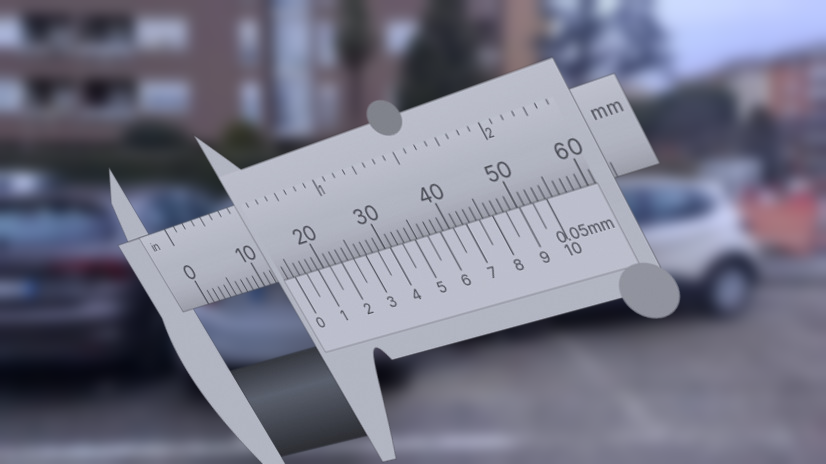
15.2
